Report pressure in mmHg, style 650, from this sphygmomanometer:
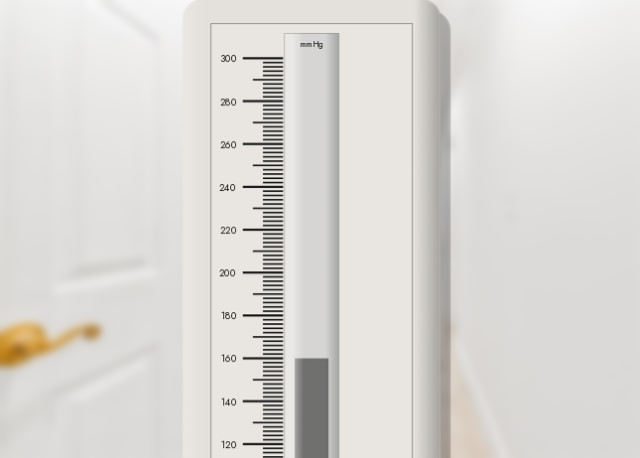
160
